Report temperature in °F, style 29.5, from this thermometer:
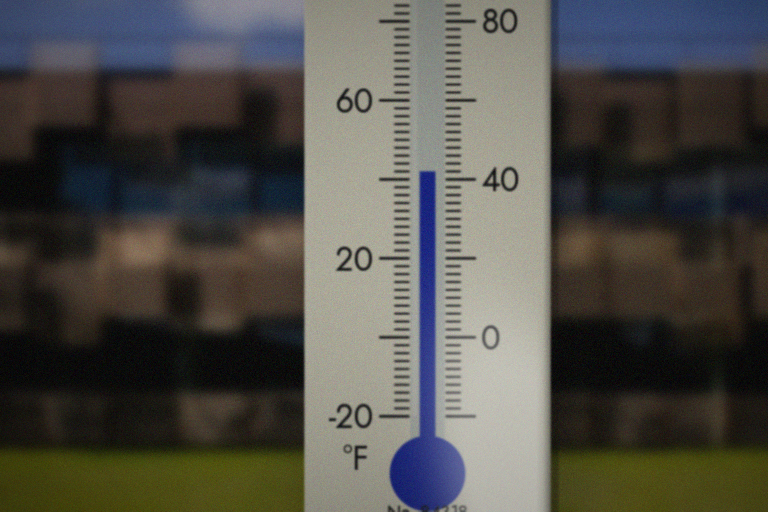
42
